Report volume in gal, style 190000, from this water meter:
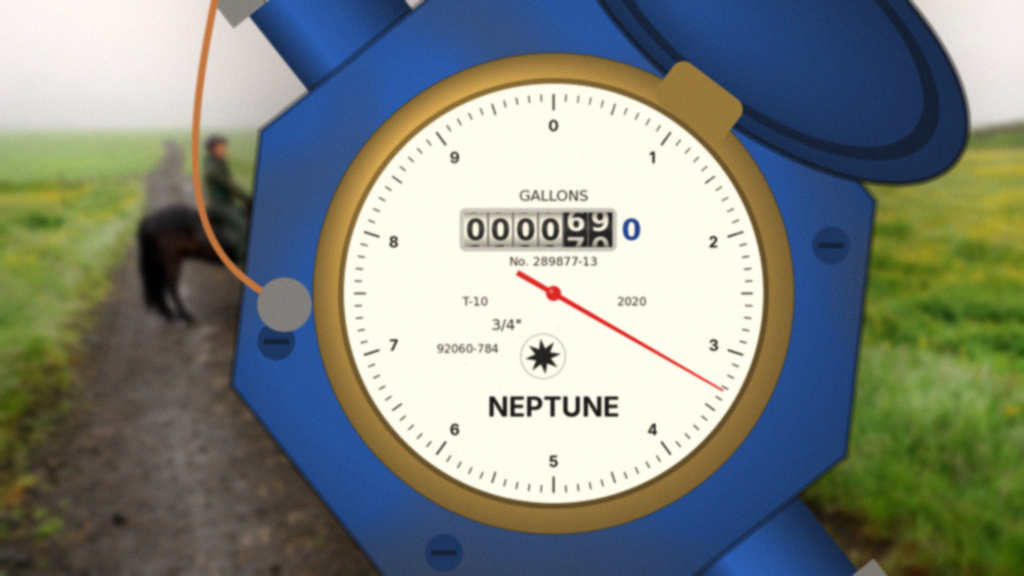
693.3
